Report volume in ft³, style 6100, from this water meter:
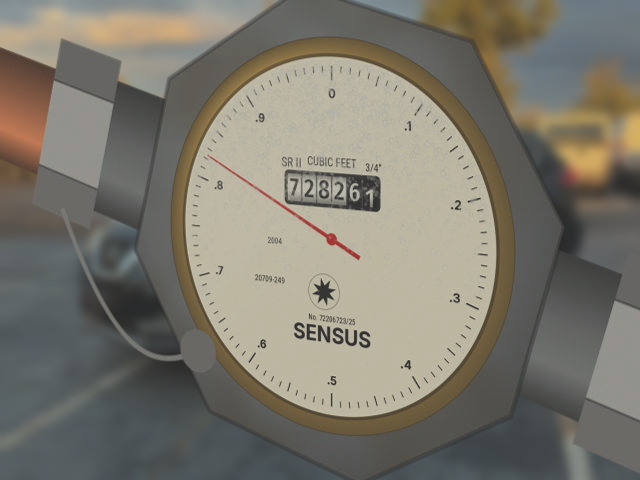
728260.82
